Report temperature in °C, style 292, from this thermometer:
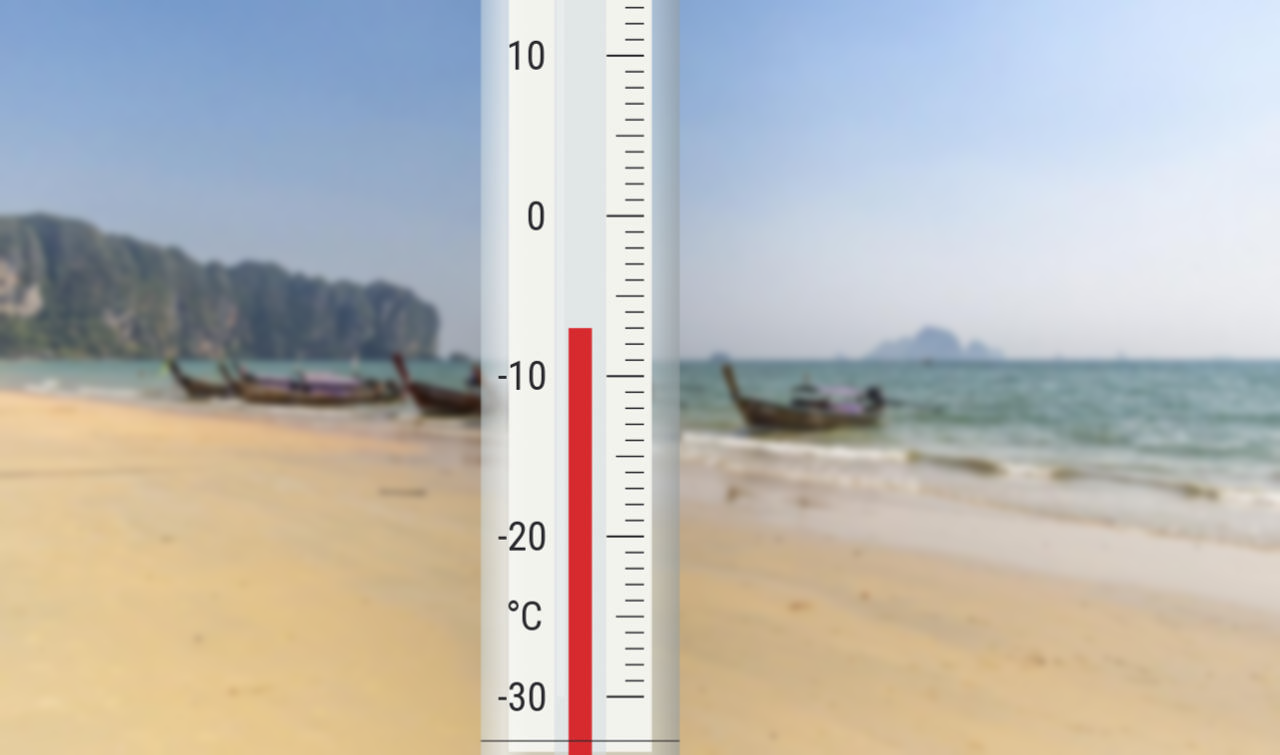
-7
